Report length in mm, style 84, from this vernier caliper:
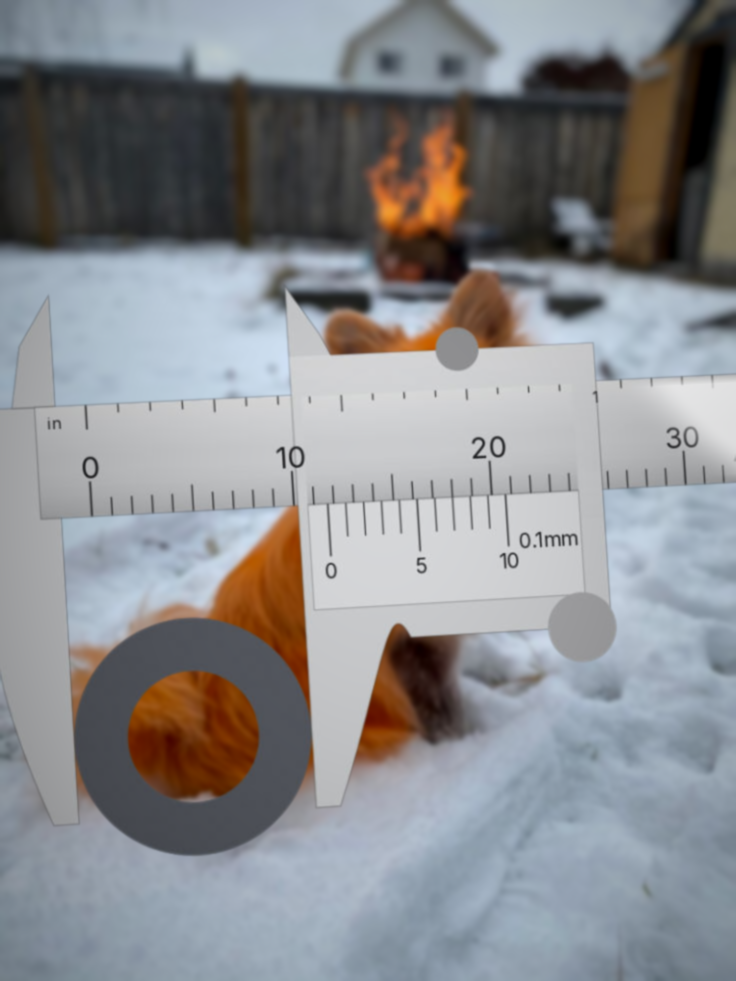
11.7
